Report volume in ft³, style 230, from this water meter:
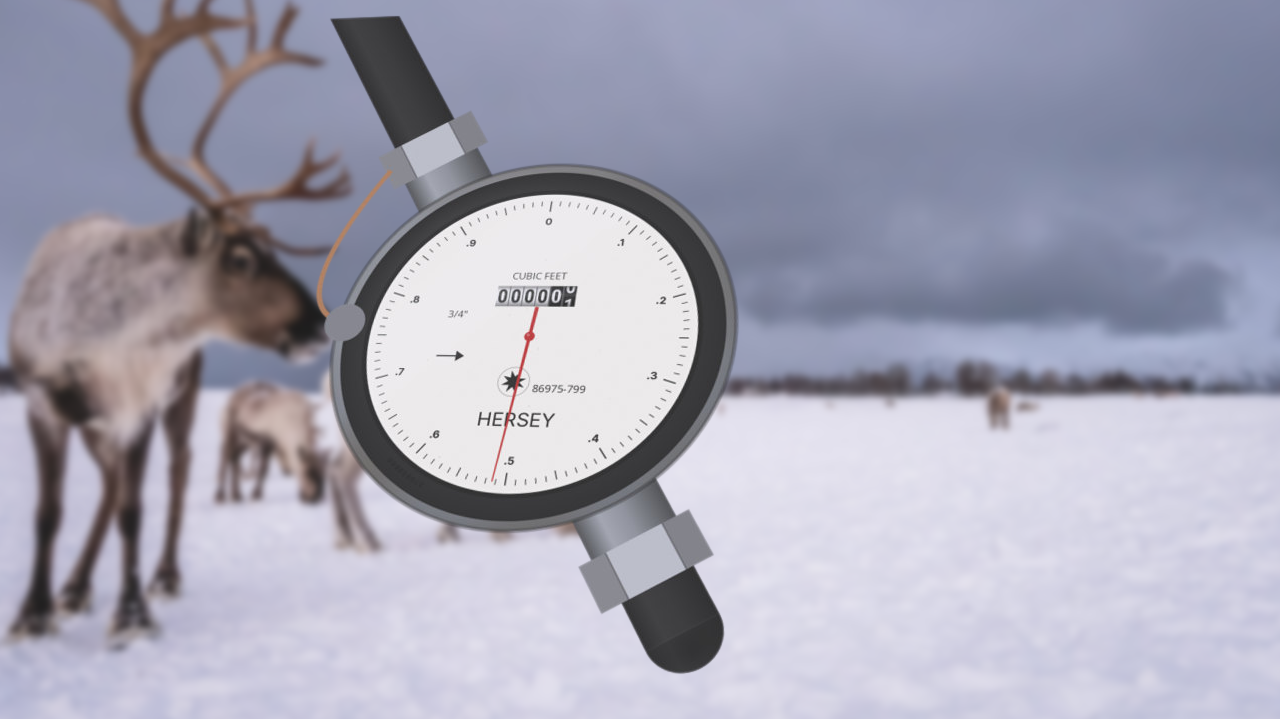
0.51
